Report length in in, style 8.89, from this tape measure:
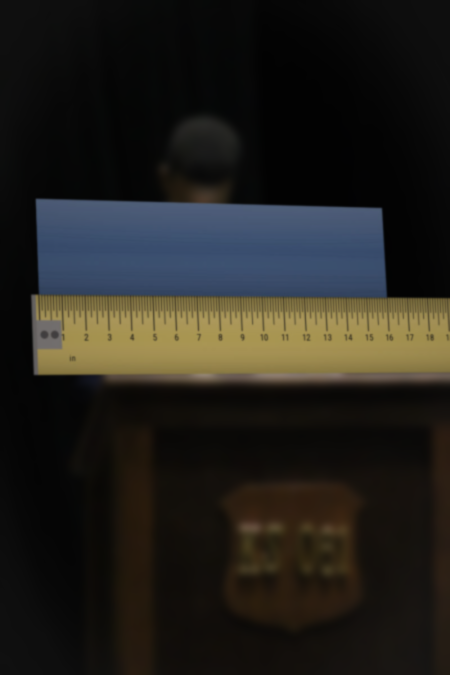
16
